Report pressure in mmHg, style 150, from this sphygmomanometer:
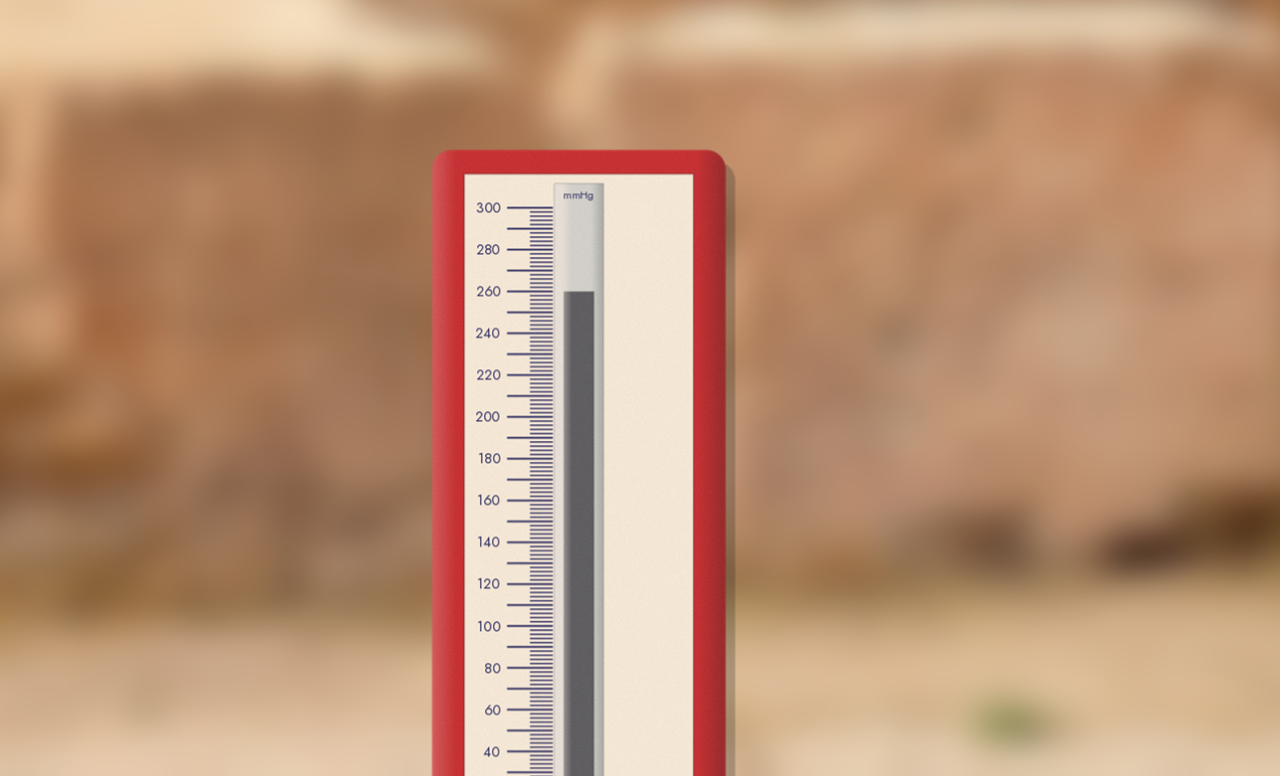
260
